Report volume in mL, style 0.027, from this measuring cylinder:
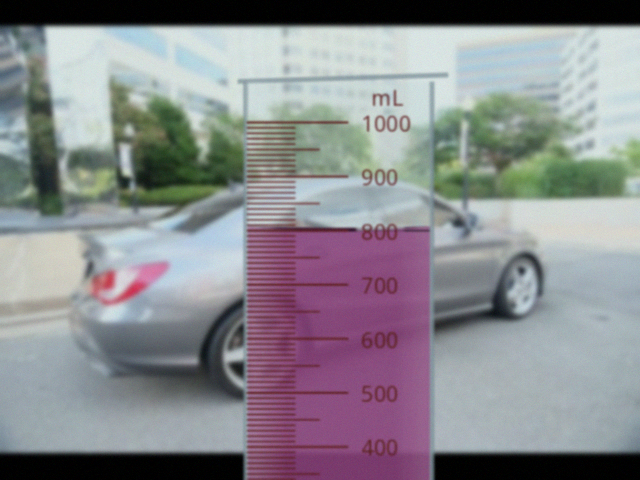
800
